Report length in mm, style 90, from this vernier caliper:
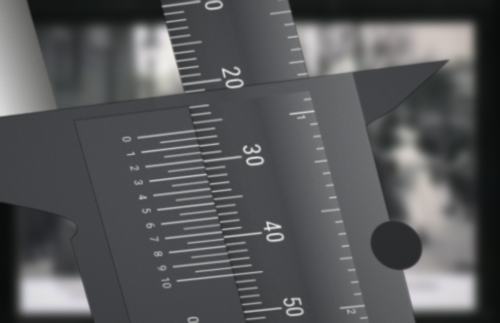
26.0
